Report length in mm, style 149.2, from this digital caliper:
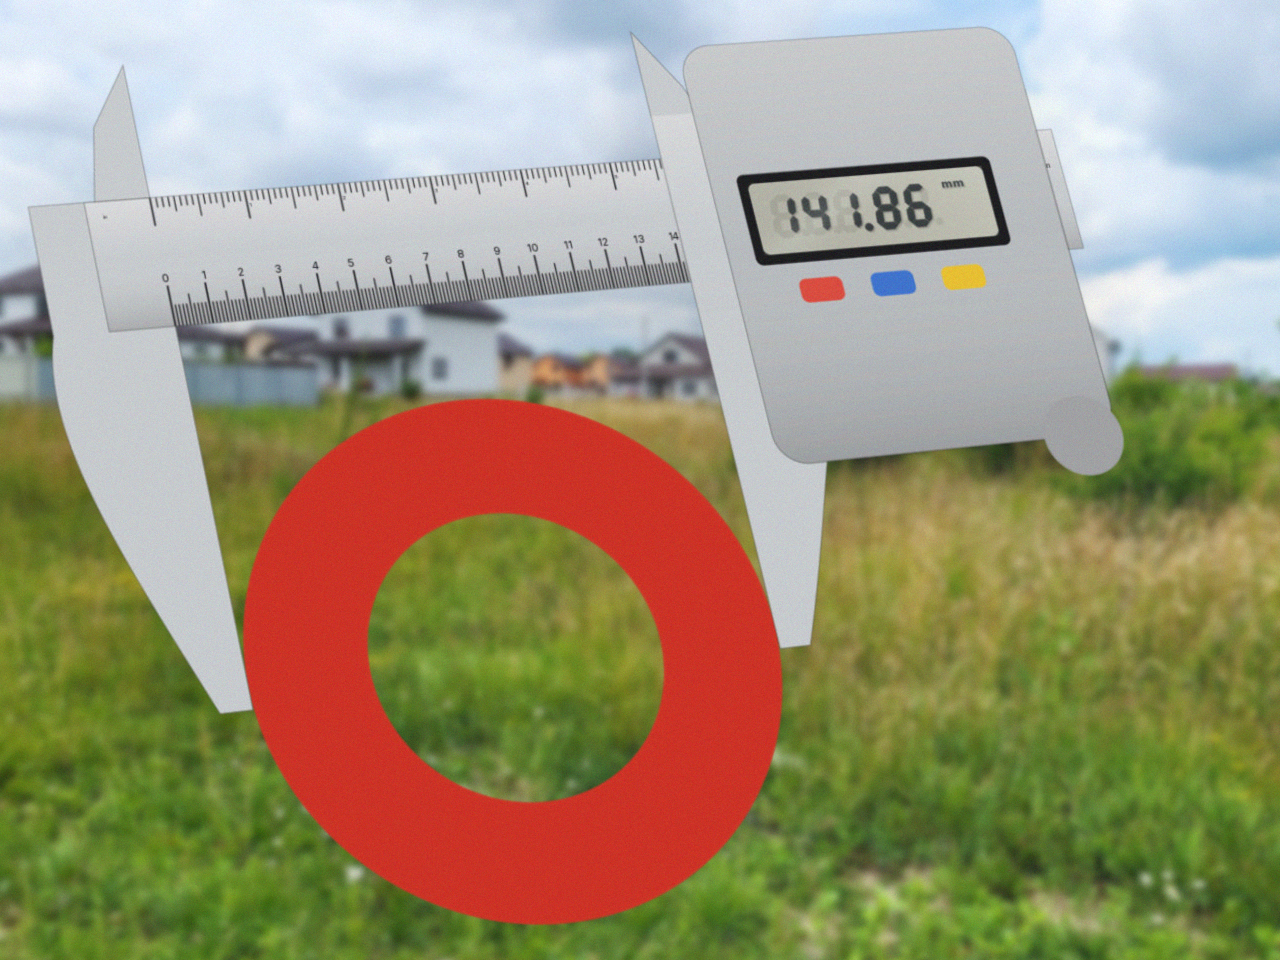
141.86
